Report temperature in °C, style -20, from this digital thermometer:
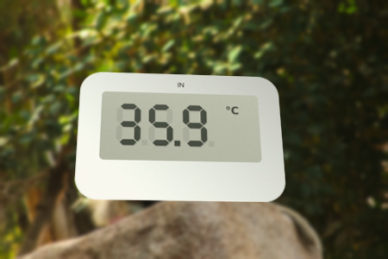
35.9
